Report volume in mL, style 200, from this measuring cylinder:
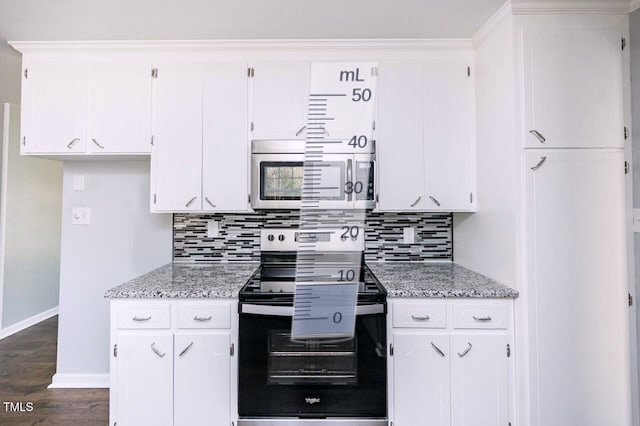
8
